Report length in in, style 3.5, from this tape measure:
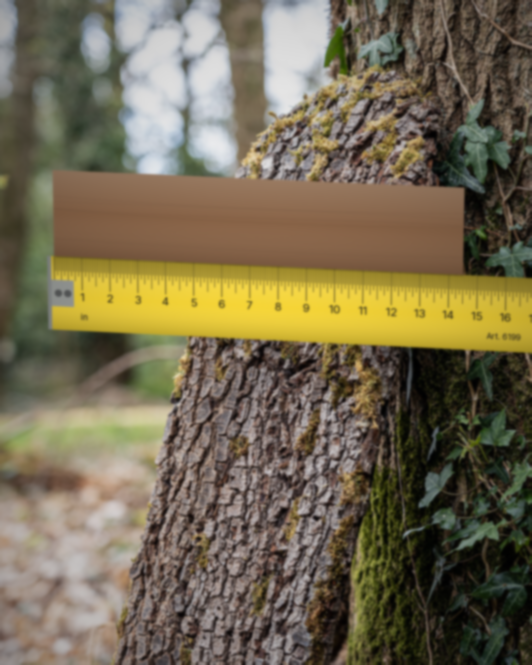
14.5
